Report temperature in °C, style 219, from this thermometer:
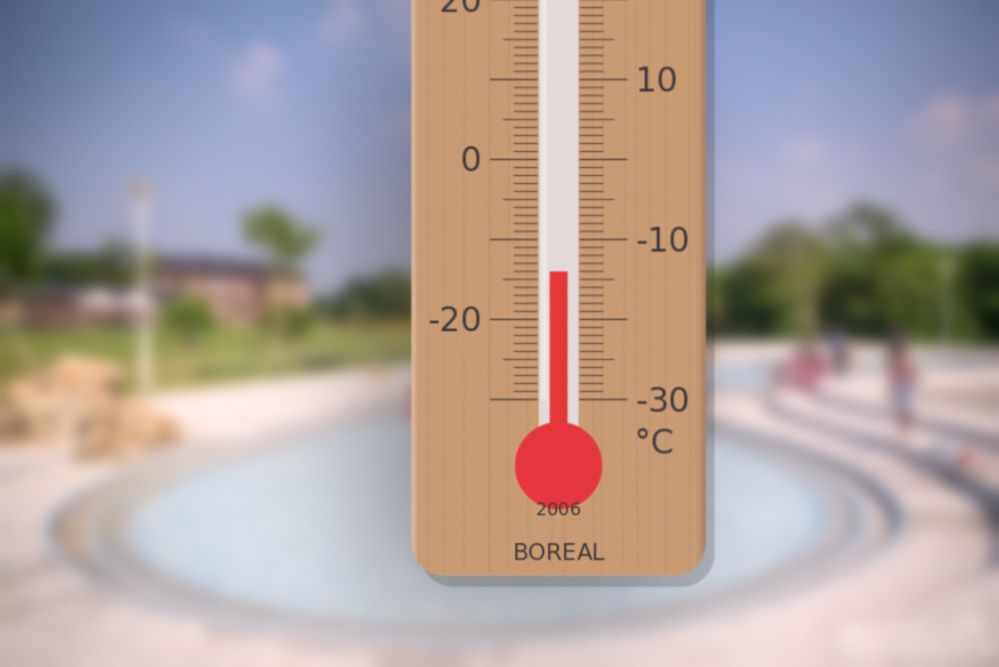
-14
